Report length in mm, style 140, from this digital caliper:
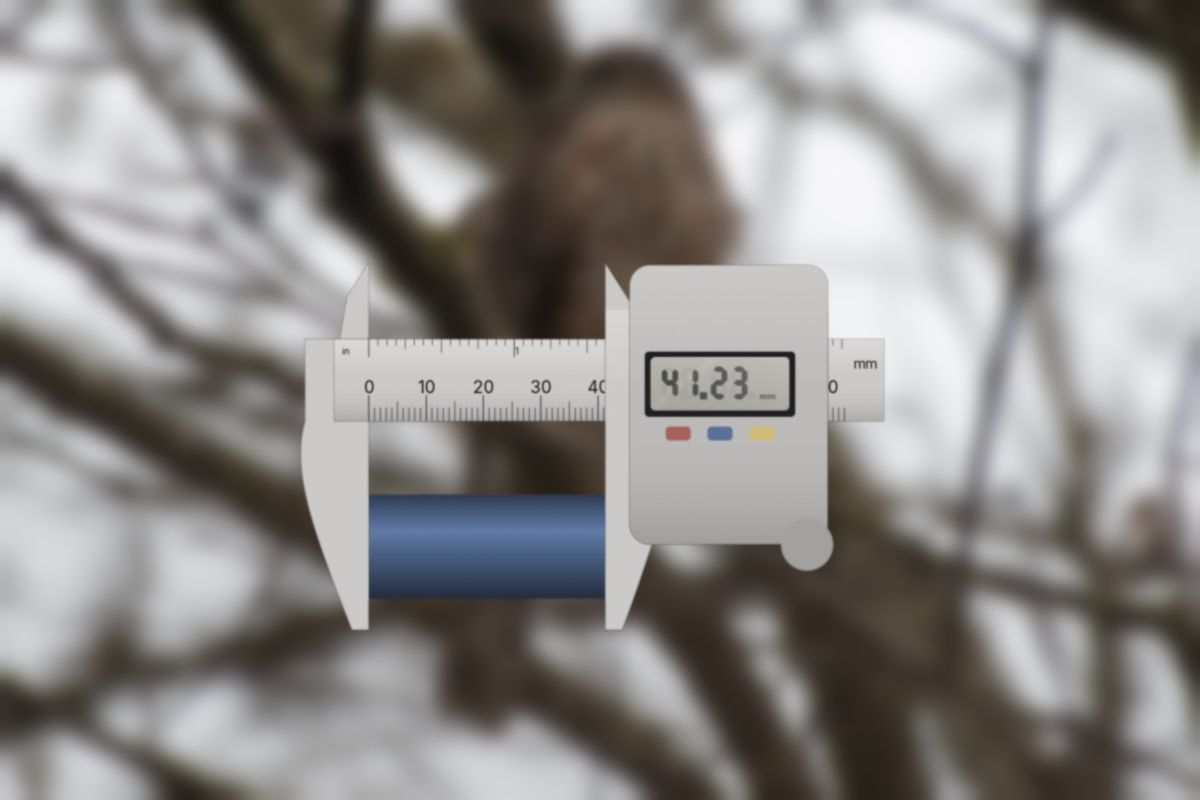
41.23
